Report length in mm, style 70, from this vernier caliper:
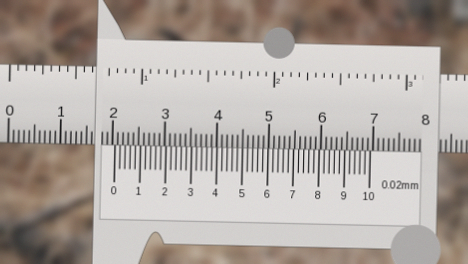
20.5
